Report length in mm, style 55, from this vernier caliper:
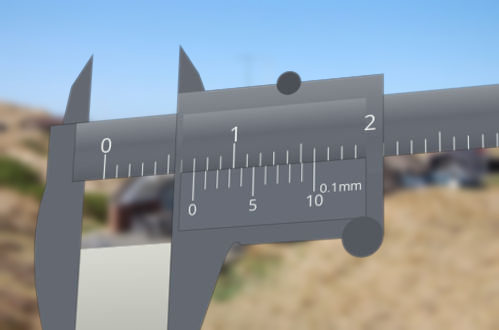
7.0
